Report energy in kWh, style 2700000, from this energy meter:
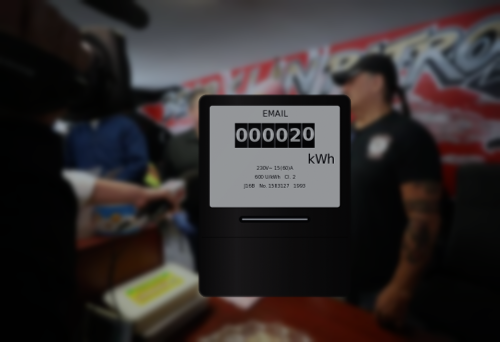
20
